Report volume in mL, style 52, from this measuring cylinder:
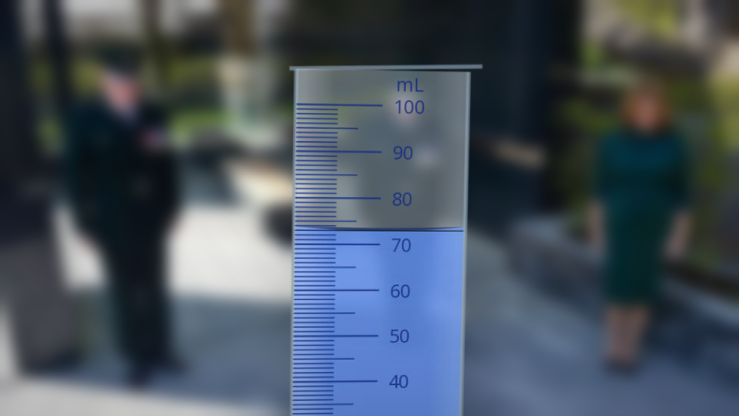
73
